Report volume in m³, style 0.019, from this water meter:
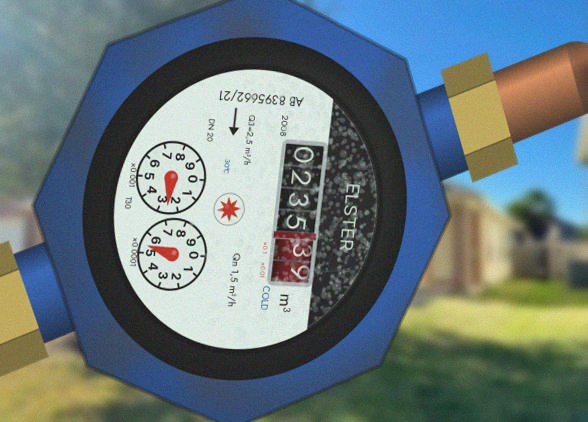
235.3925
